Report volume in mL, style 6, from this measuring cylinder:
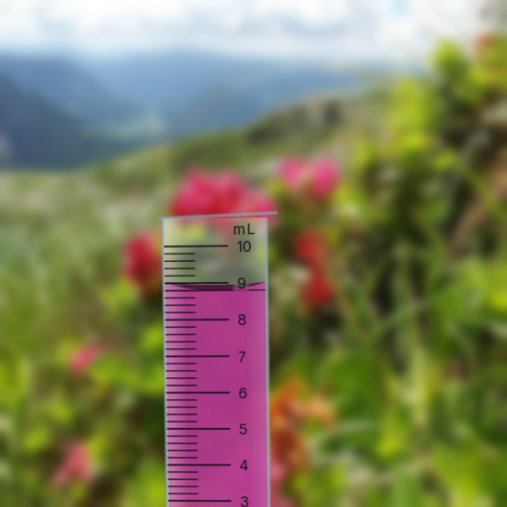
8.8
